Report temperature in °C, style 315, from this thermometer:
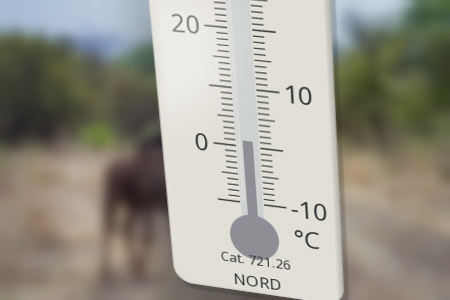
1
